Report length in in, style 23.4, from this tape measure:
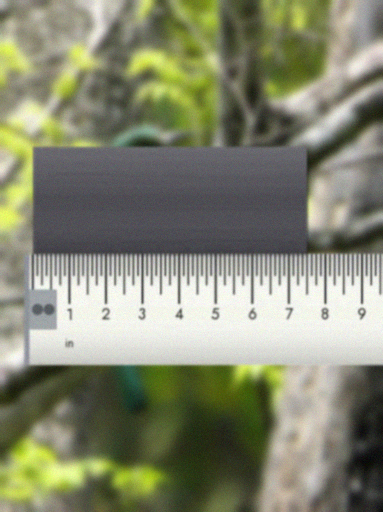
7.5
